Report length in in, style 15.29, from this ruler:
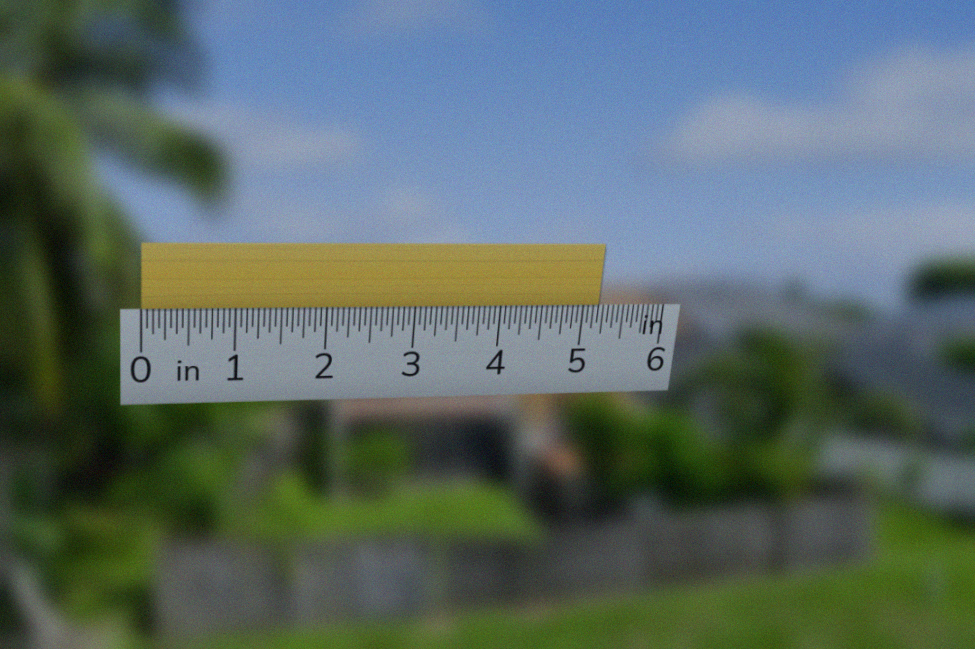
5.1875
